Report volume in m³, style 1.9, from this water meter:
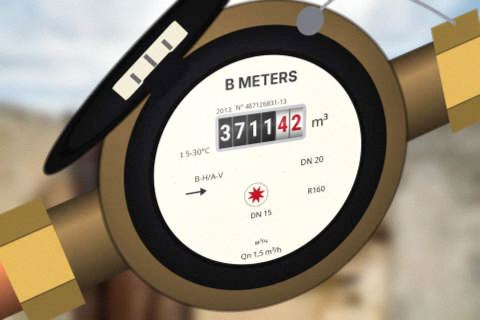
3711.42
